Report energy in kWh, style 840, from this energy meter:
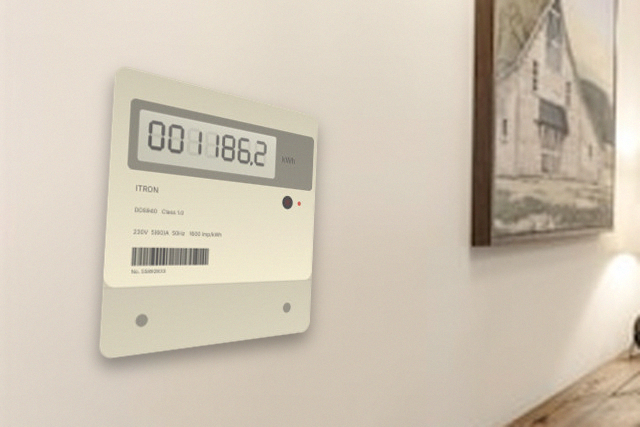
1186.2
